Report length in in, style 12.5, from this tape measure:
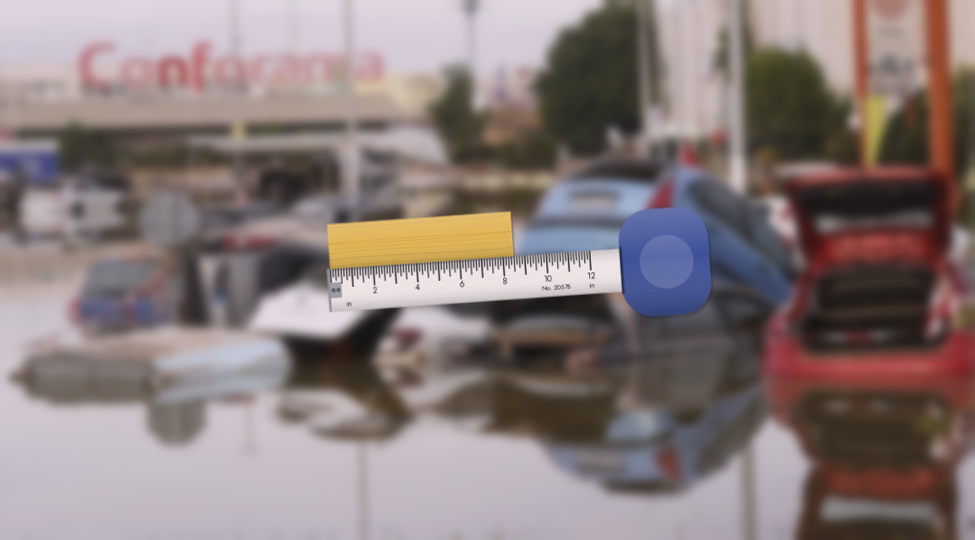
8.5
